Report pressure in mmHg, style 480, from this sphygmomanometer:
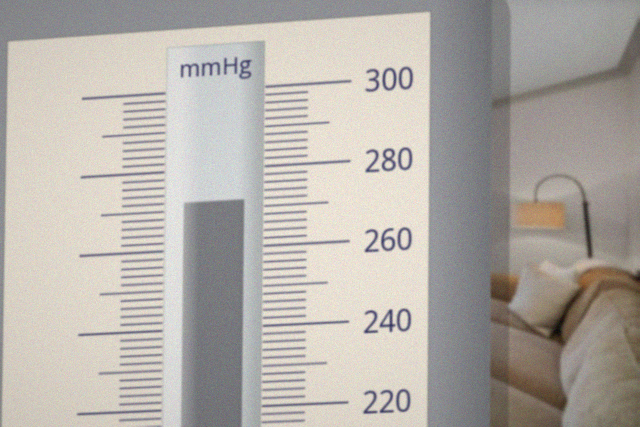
272
